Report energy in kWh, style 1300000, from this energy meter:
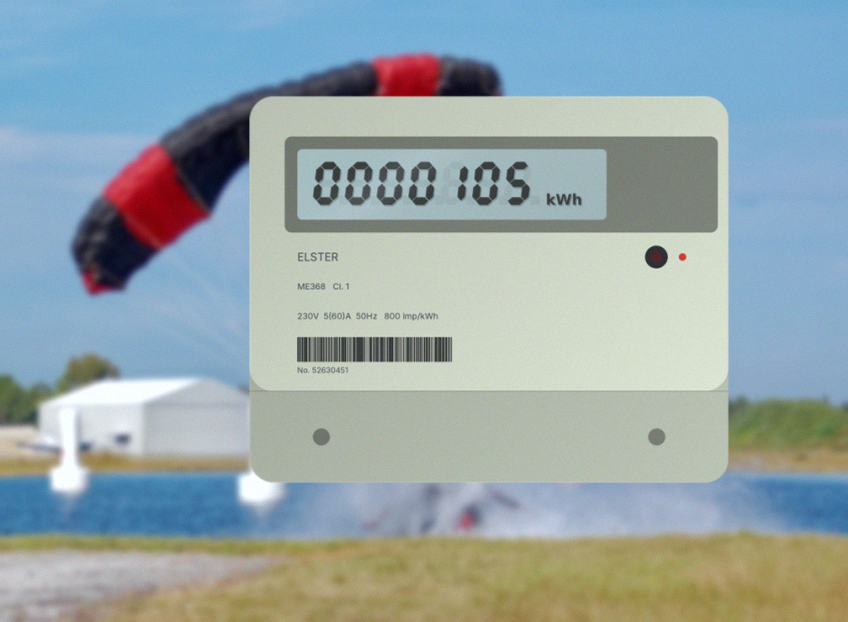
105
